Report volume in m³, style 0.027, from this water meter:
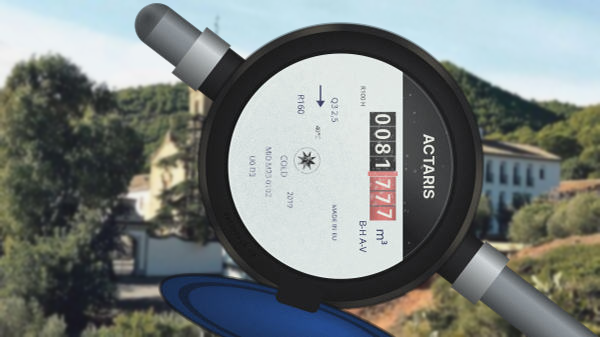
81.777
